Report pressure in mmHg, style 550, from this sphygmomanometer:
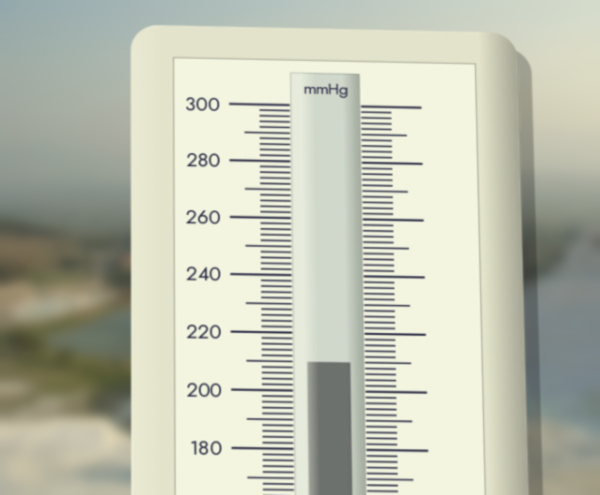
210
